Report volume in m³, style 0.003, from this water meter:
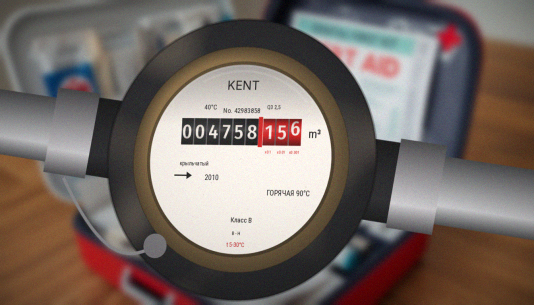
4758.156
